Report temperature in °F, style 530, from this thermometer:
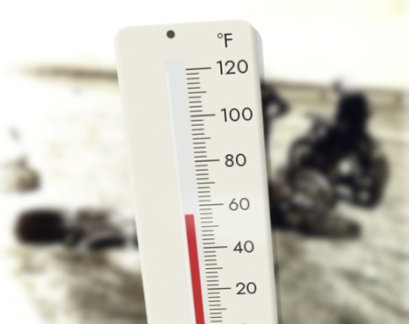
56
